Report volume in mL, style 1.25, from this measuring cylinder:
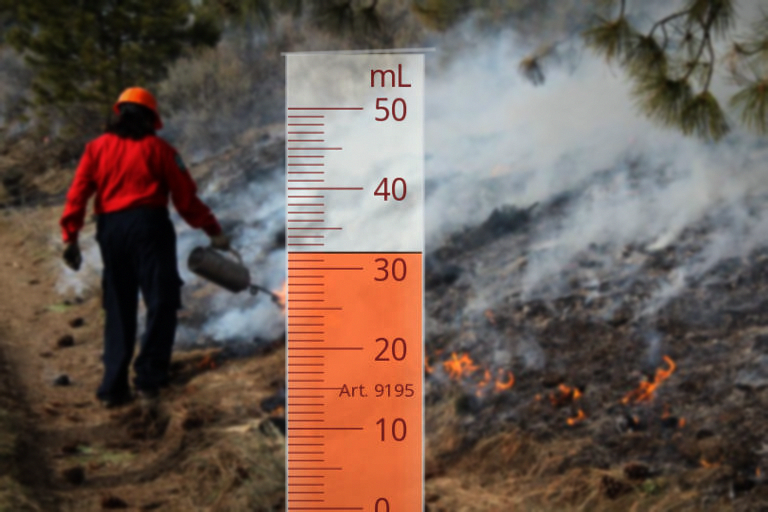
32
